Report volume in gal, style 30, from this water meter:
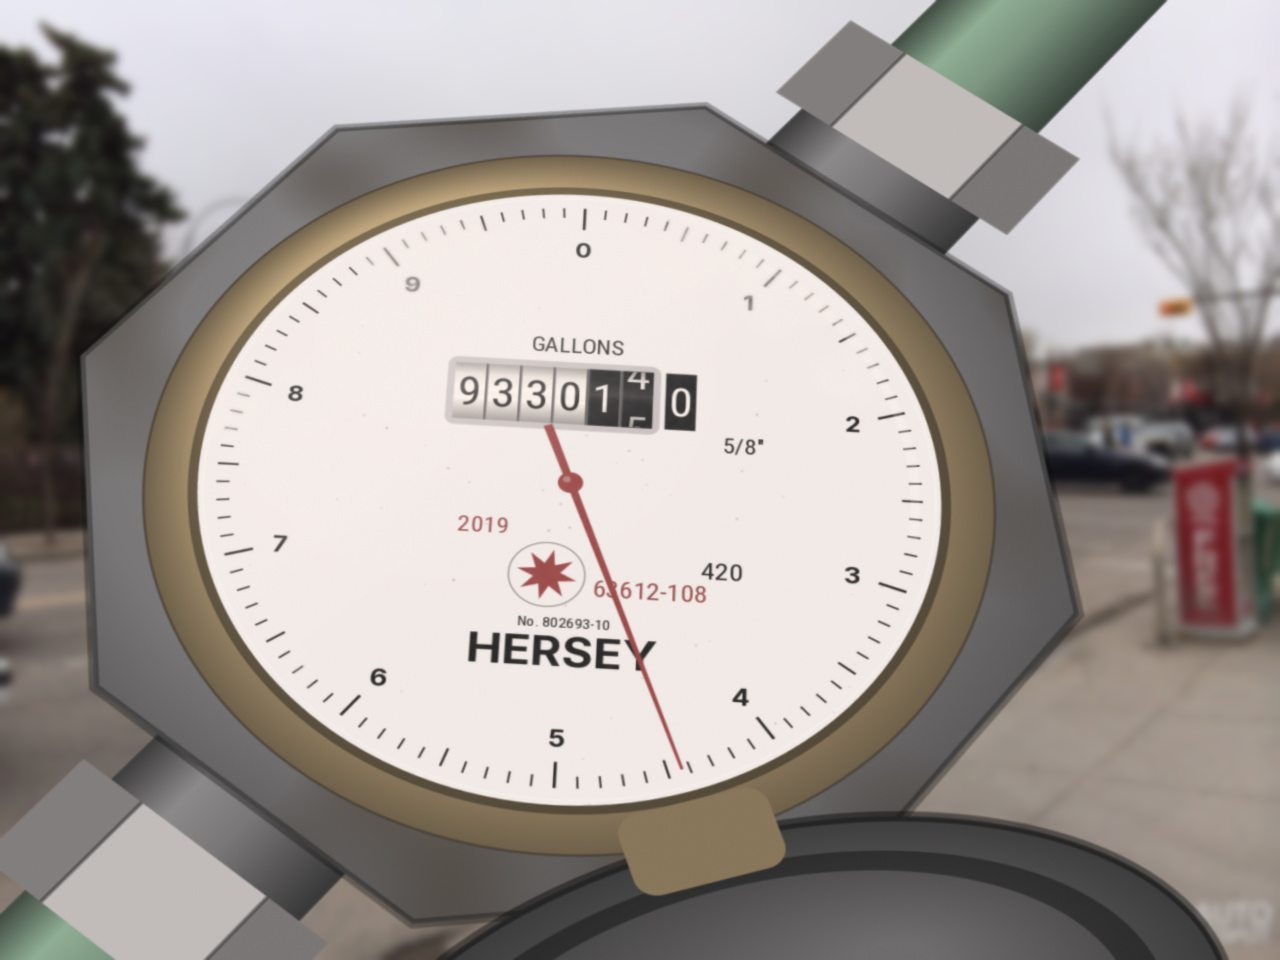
9330144.4
